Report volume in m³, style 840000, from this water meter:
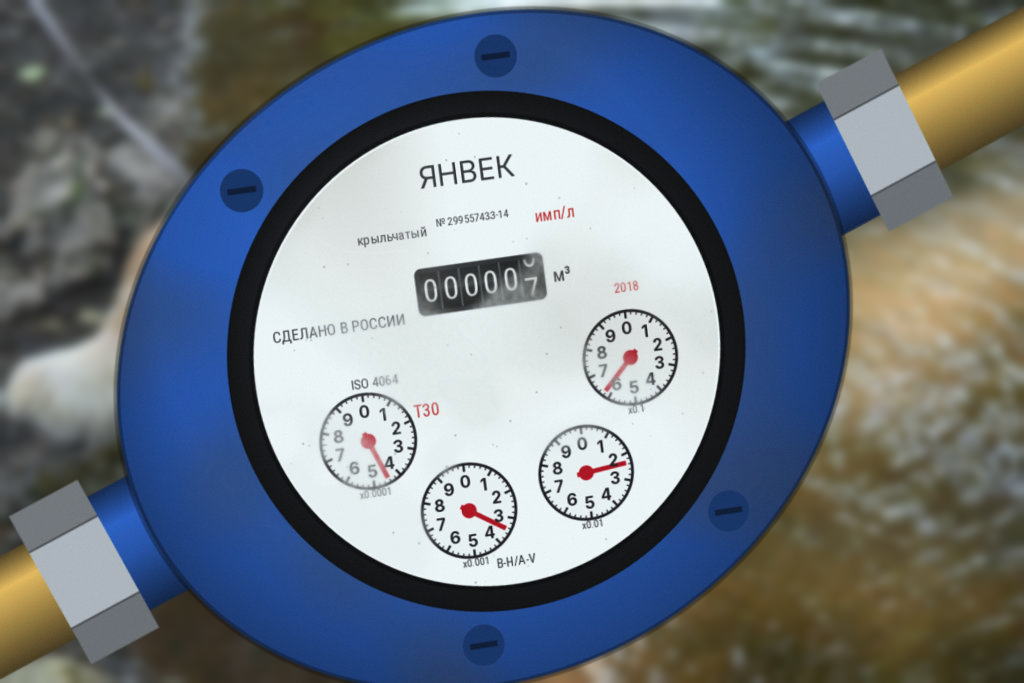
6.6234
